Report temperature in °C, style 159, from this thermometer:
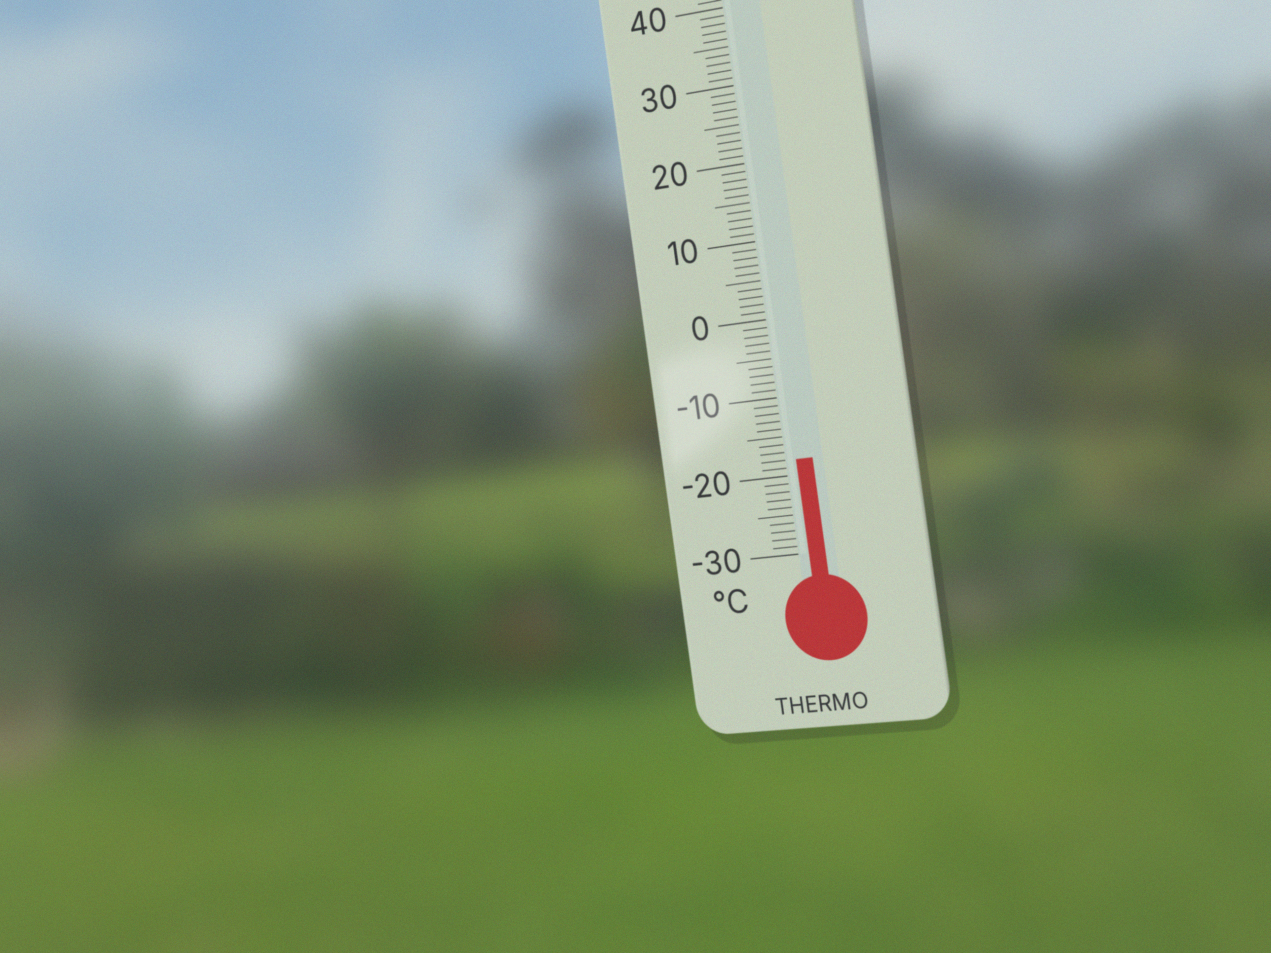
-18
